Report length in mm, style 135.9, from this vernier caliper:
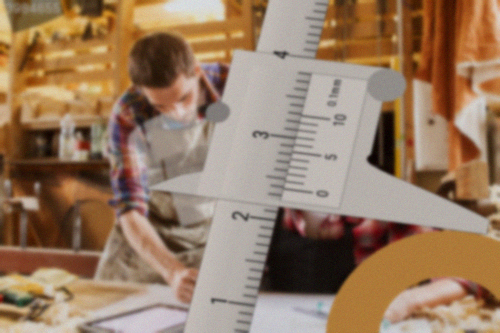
23.8
